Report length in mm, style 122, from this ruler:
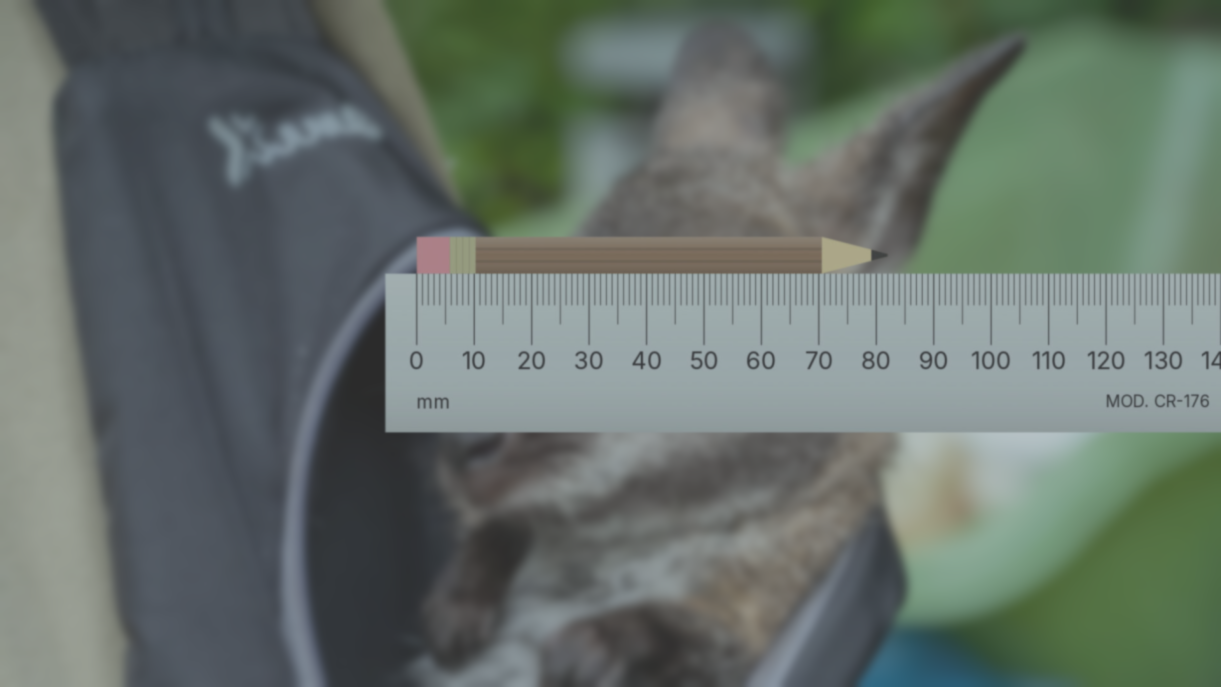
82
